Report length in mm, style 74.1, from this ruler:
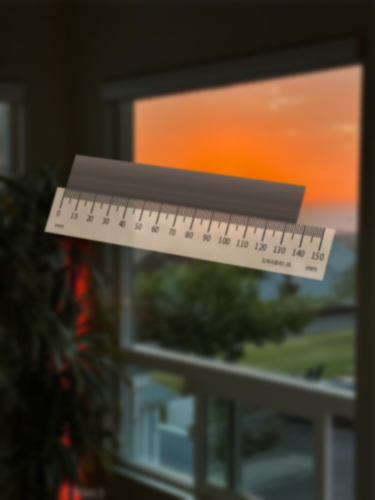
135
